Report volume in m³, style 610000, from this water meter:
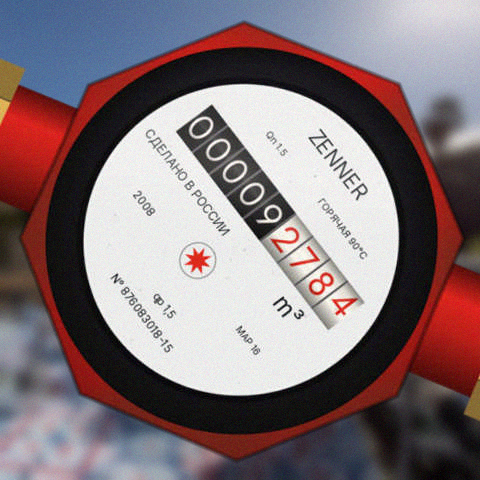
9.2784
